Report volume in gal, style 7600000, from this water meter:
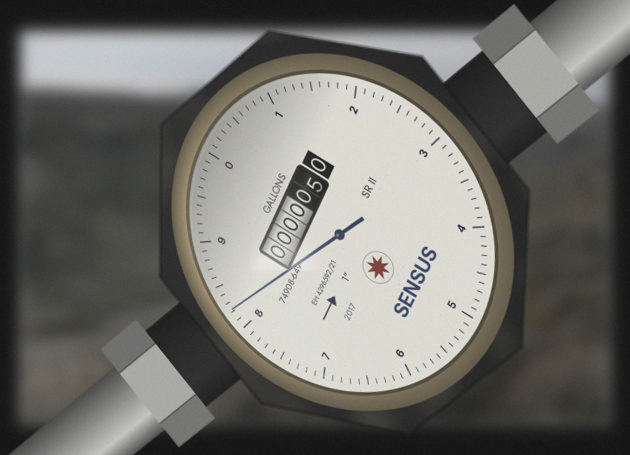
48.2
